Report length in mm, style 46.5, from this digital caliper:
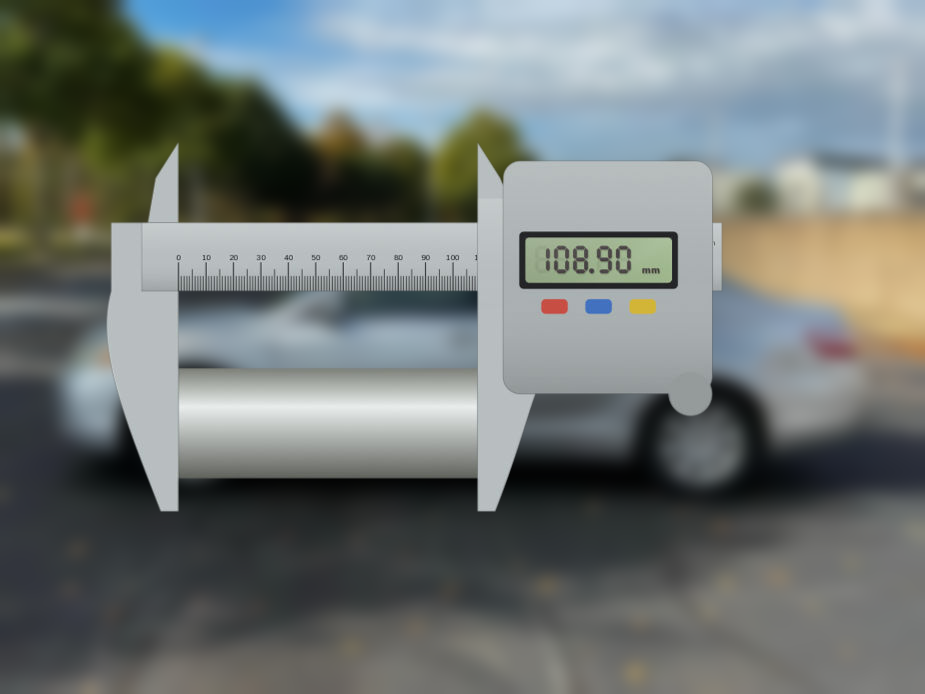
108.90
